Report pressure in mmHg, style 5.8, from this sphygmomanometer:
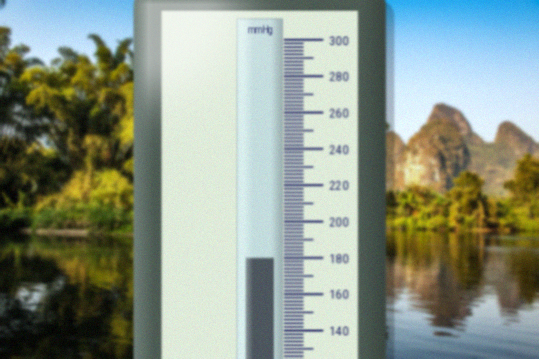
180
